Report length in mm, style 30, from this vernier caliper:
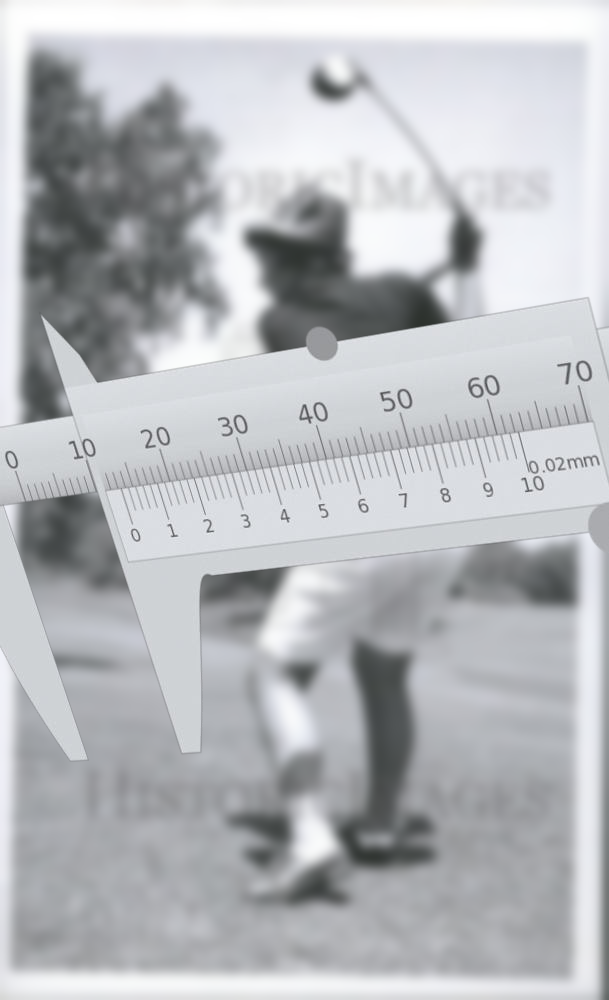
13.4
